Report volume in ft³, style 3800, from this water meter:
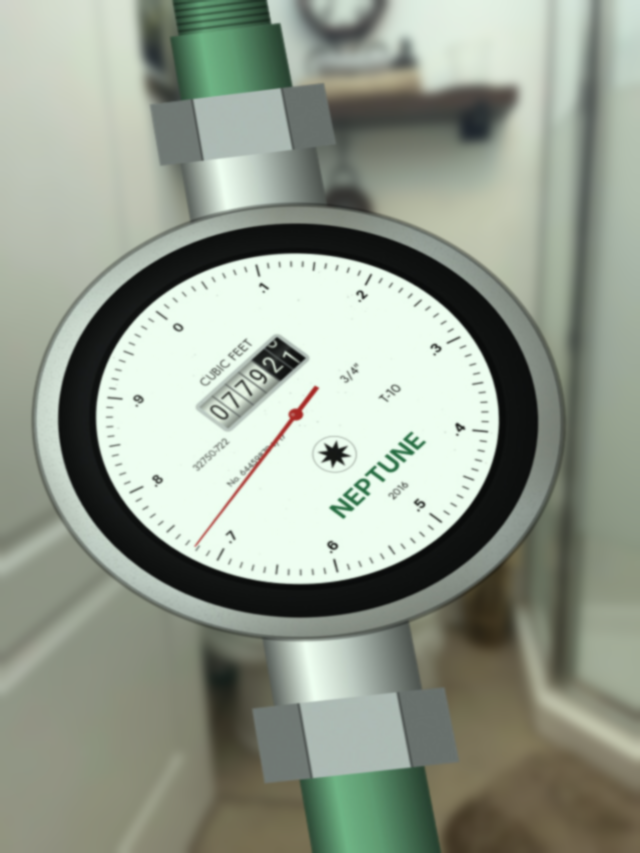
77920.72
